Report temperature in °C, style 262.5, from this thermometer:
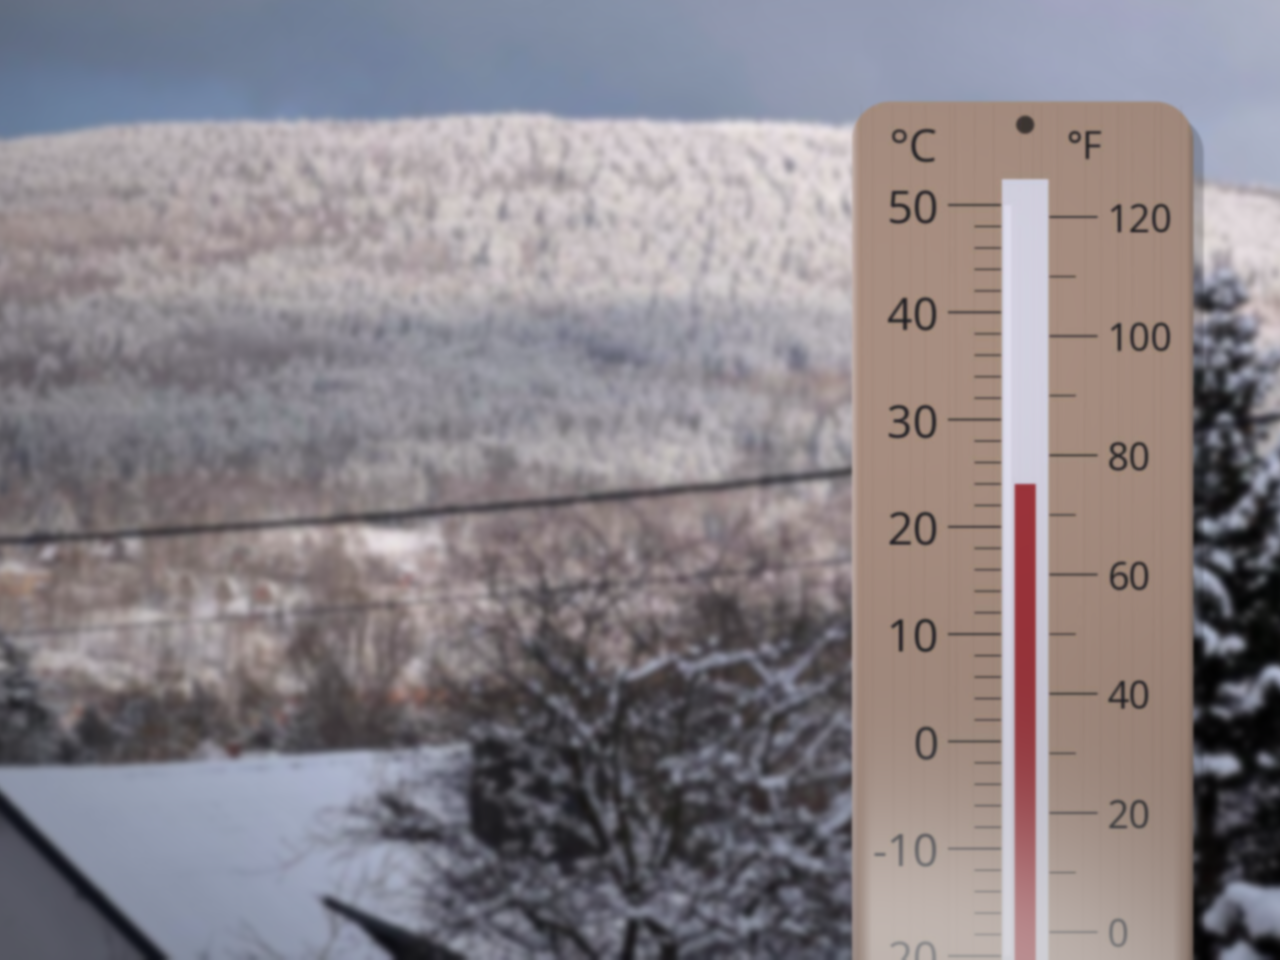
24
